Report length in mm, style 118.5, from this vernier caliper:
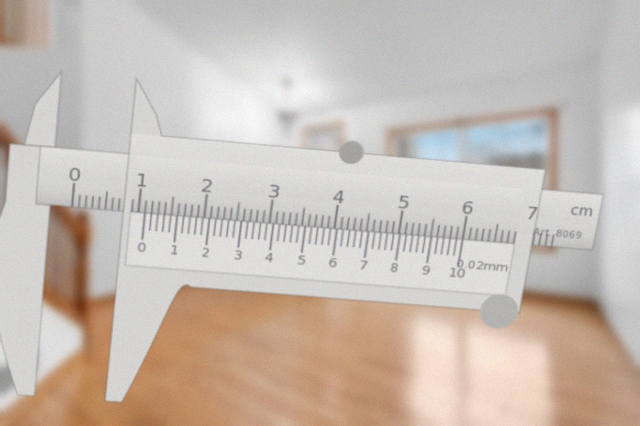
11.0
